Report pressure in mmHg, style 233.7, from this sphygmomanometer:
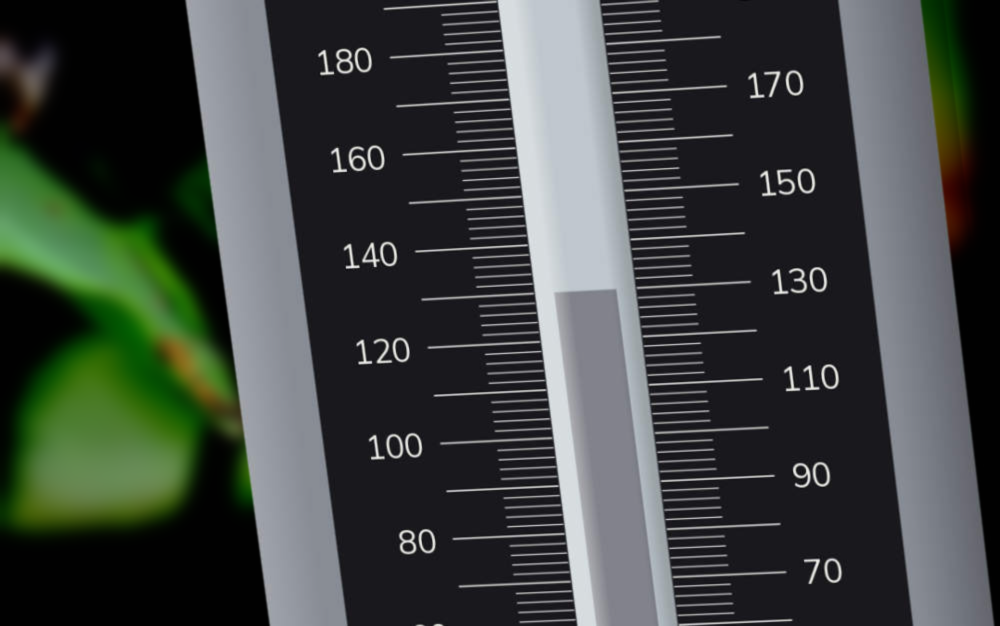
130
